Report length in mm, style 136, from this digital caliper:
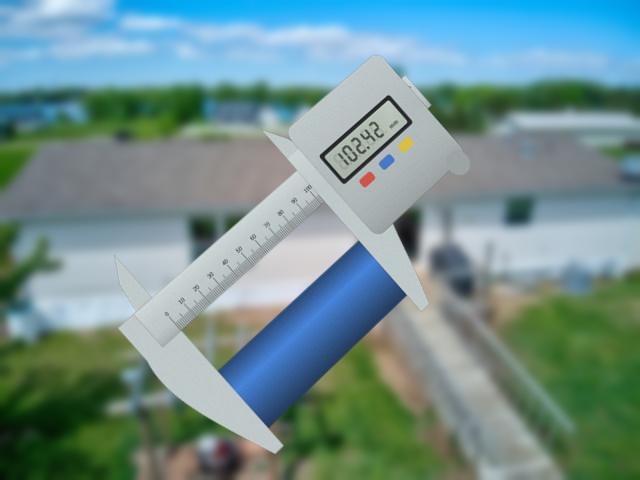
102.42
